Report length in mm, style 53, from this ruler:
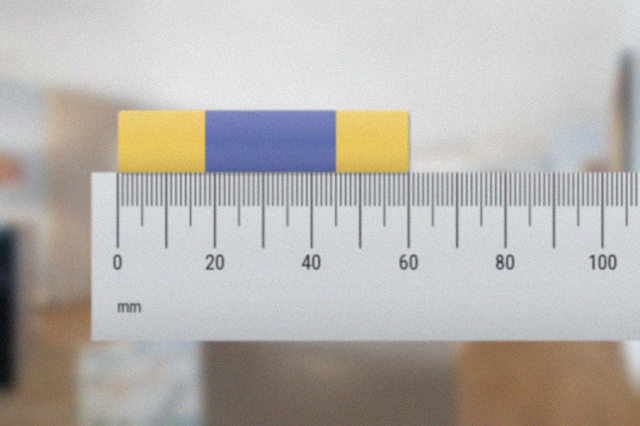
60
